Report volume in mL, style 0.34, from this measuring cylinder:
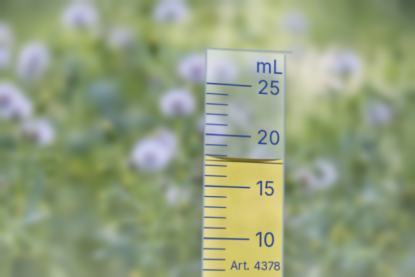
17.5
